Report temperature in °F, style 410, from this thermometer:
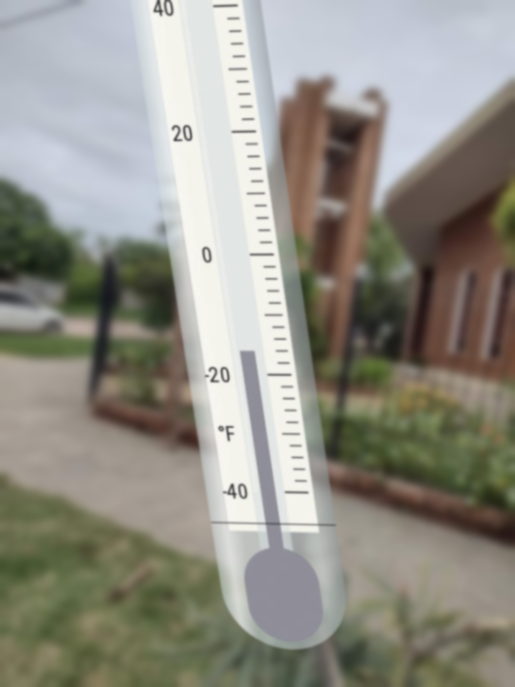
-16
